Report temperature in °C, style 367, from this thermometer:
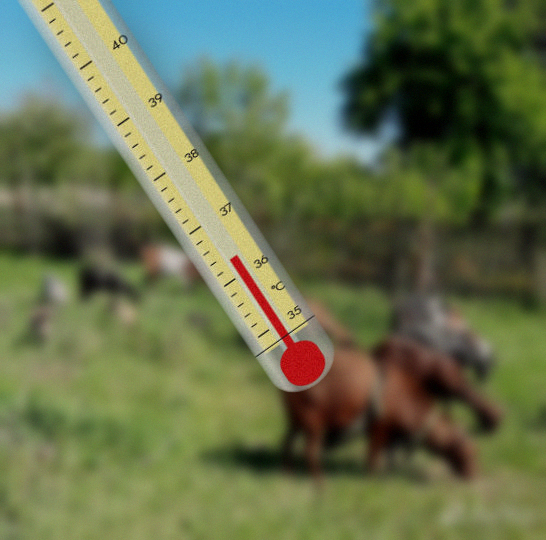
36.3
